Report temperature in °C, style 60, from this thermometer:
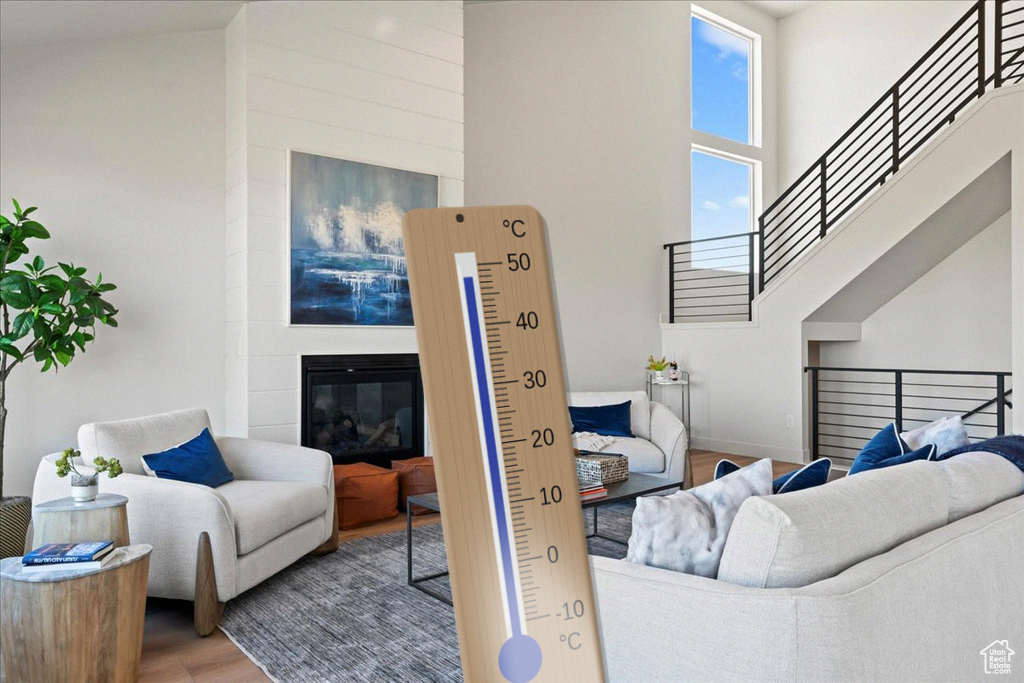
48
